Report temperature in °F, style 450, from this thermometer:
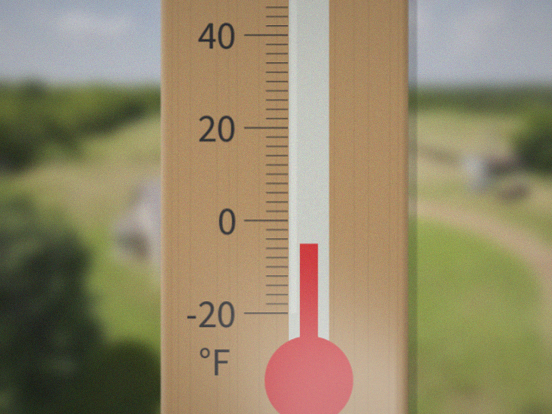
-5
